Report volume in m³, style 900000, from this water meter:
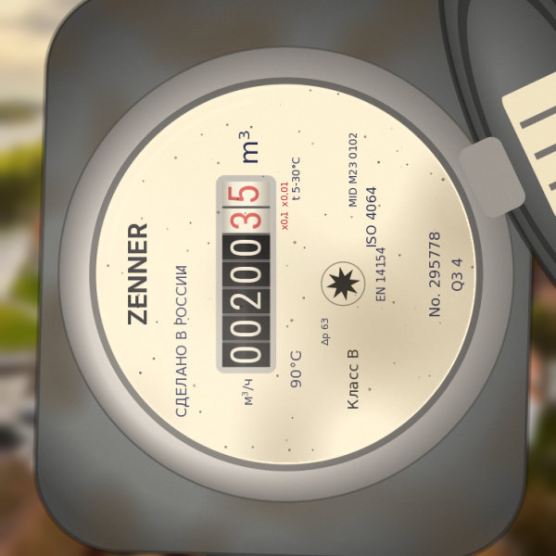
200.35
